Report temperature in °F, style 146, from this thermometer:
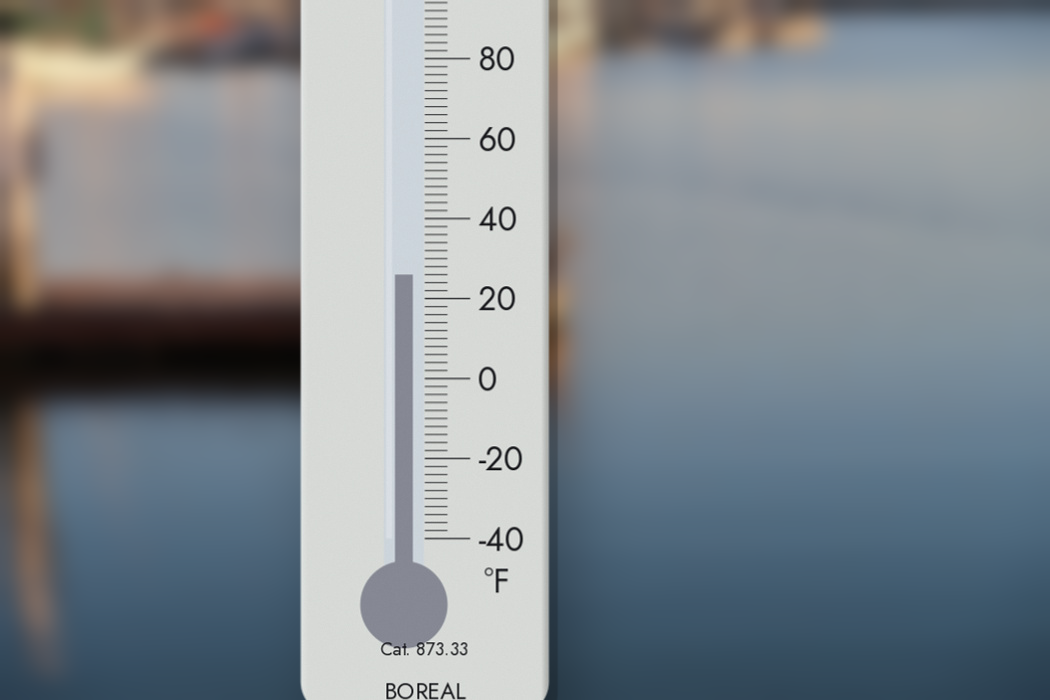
26
